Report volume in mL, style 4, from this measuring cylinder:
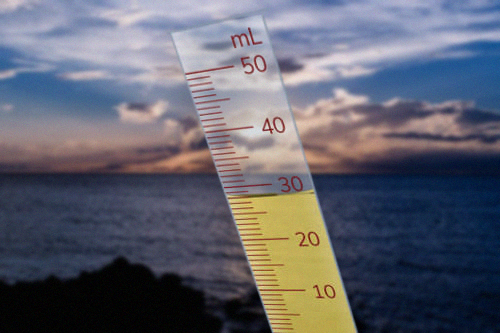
28
